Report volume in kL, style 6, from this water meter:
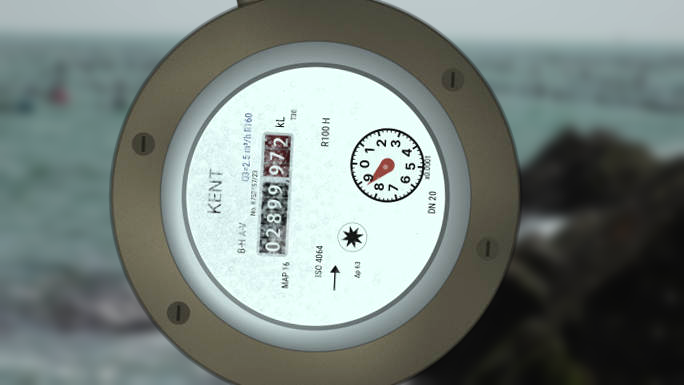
2899.9718
